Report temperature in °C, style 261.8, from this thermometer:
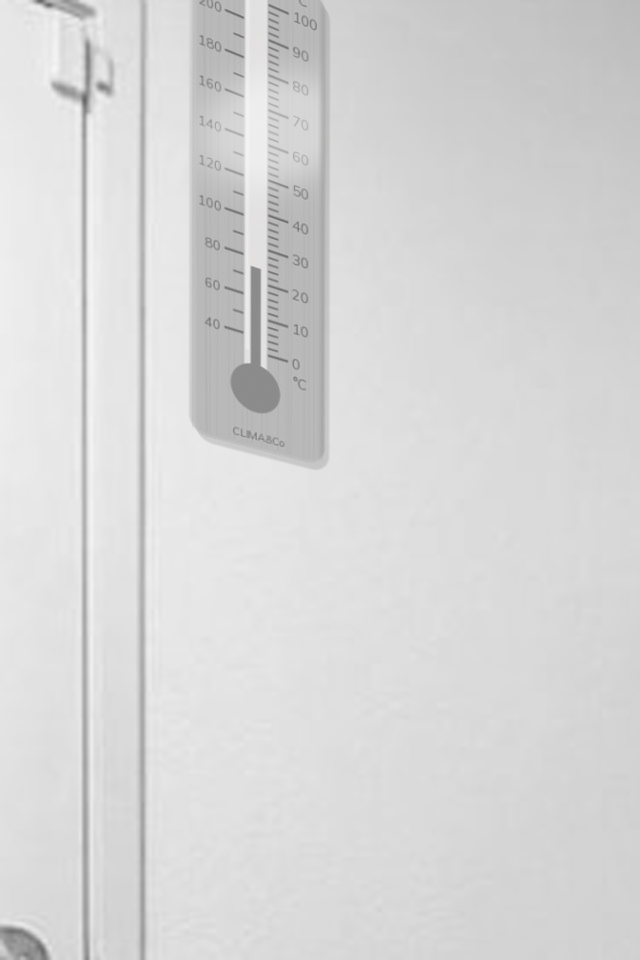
24
